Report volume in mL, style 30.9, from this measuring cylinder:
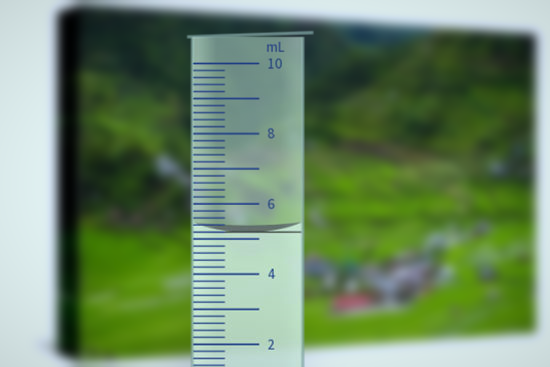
5.2
